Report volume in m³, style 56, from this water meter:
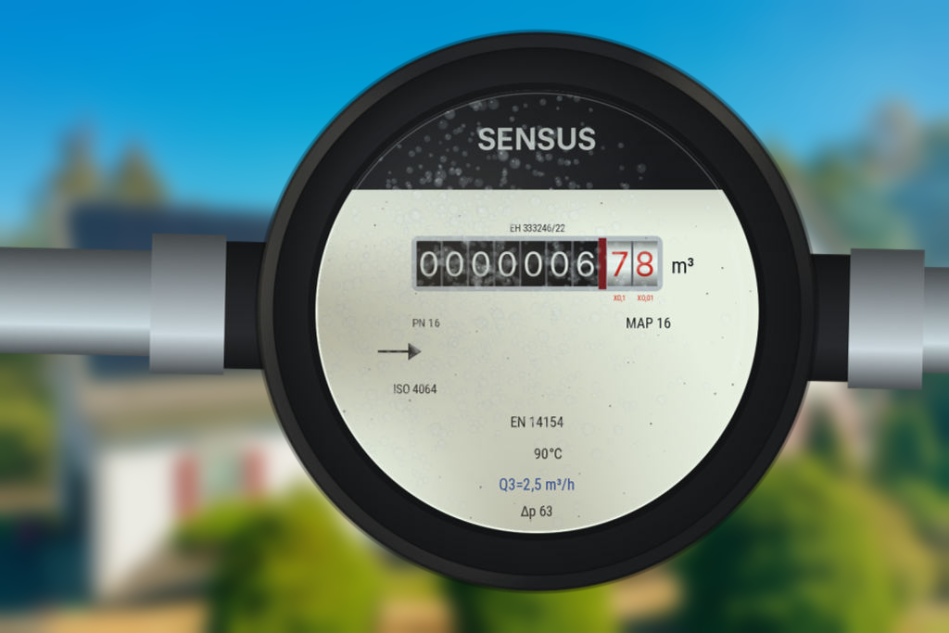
6.78
